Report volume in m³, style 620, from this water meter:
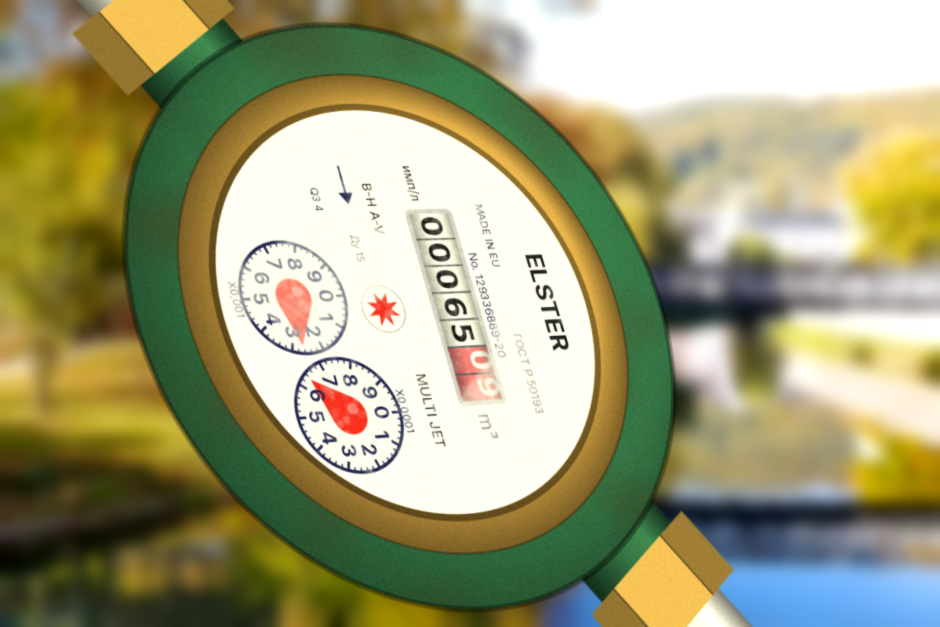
65.0926
